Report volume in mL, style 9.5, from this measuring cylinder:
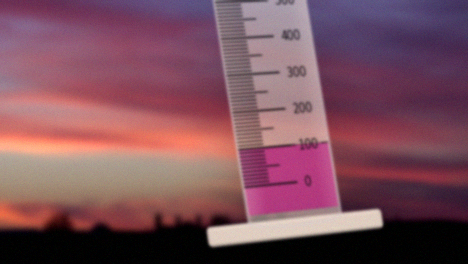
100
